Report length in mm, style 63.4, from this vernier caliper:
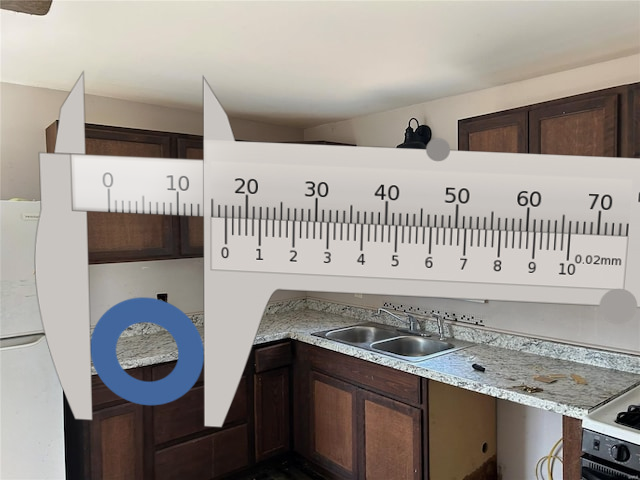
17.0
